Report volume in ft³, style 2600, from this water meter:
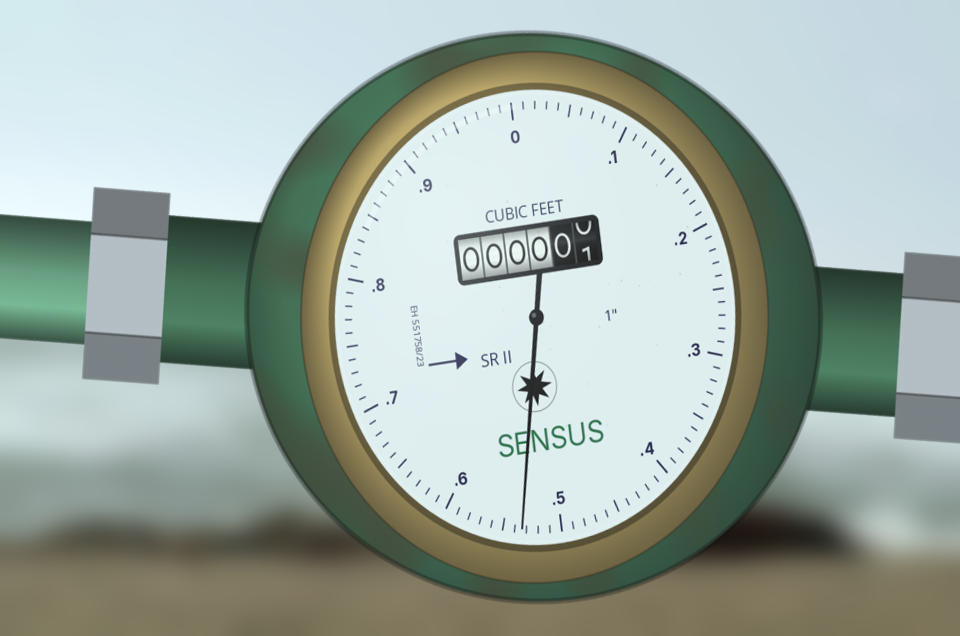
0.53
